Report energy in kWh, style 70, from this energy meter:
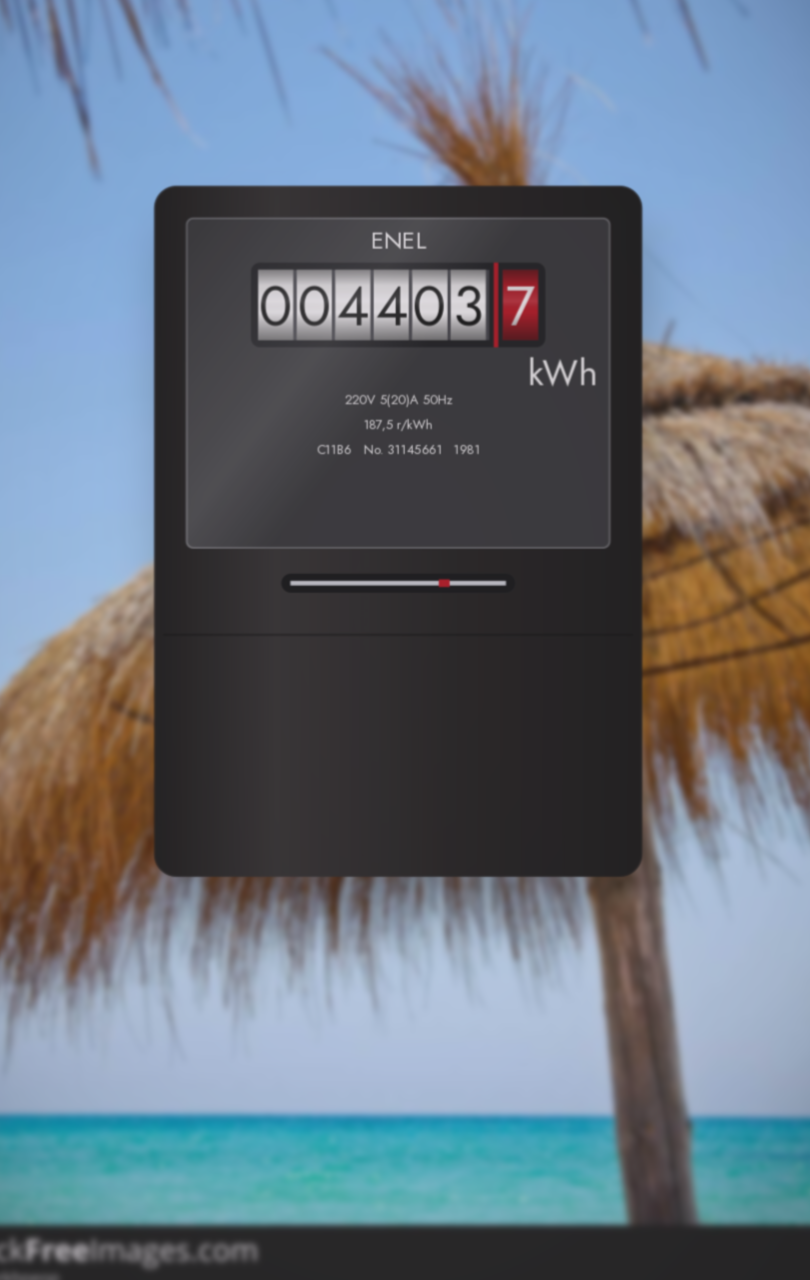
4403.7
